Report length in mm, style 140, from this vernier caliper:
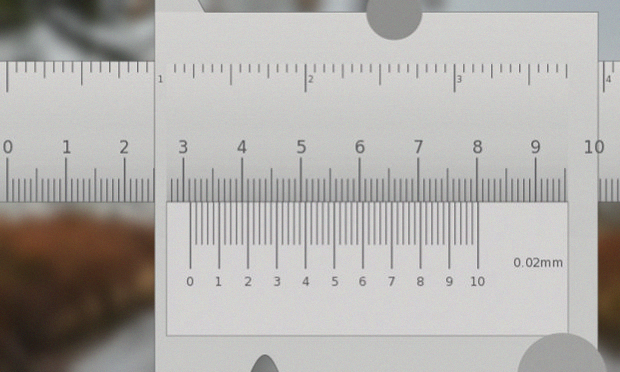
31.2
